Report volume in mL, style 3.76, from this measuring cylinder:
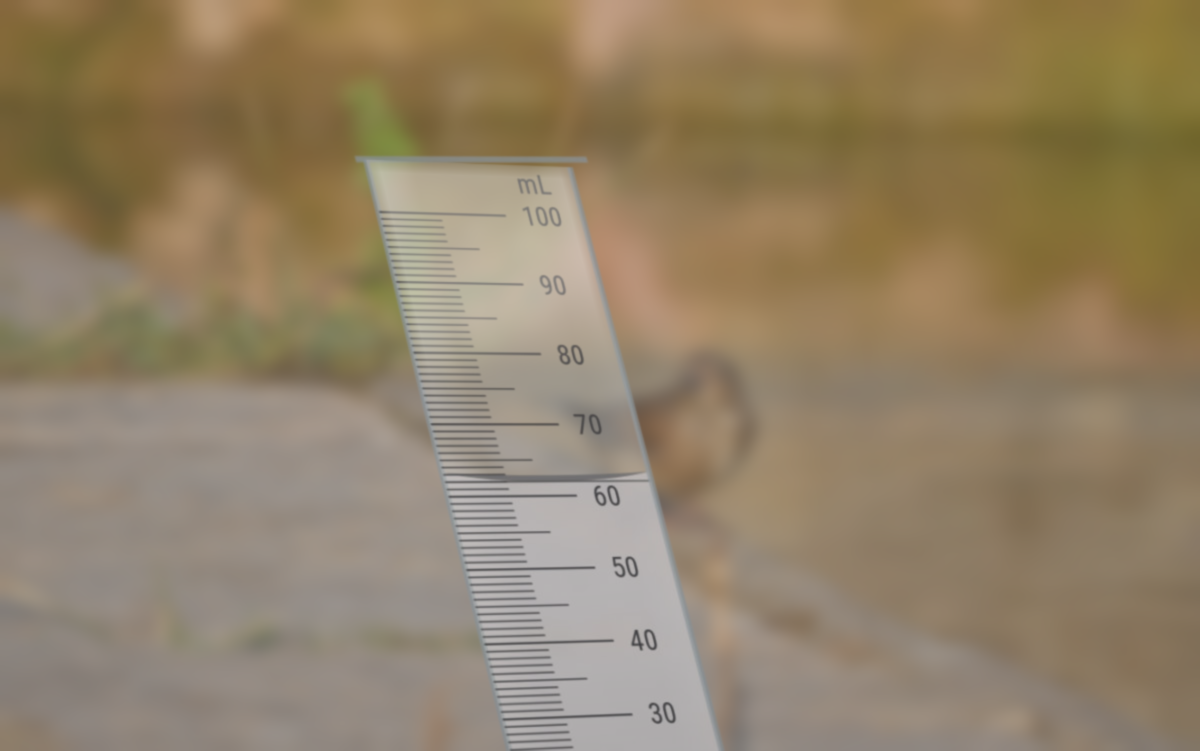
62
